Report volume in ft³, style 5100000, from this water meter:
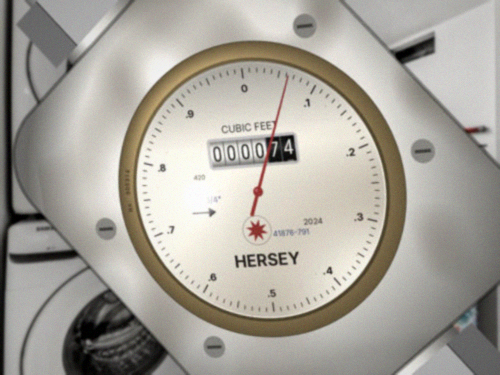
74.06
